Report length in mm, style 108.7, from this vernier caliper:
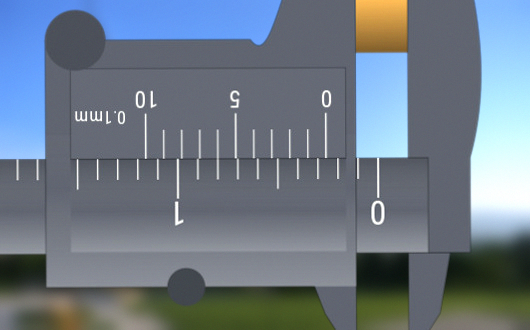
2.6
